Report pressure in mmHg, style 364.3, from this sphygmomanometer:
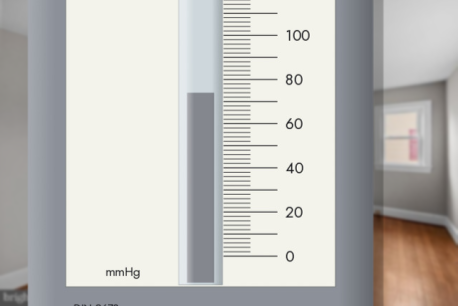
74
